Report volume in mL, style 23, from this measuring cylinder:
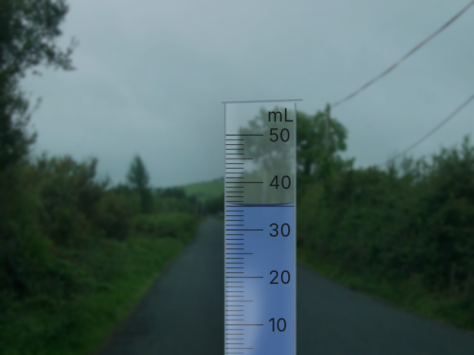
35
